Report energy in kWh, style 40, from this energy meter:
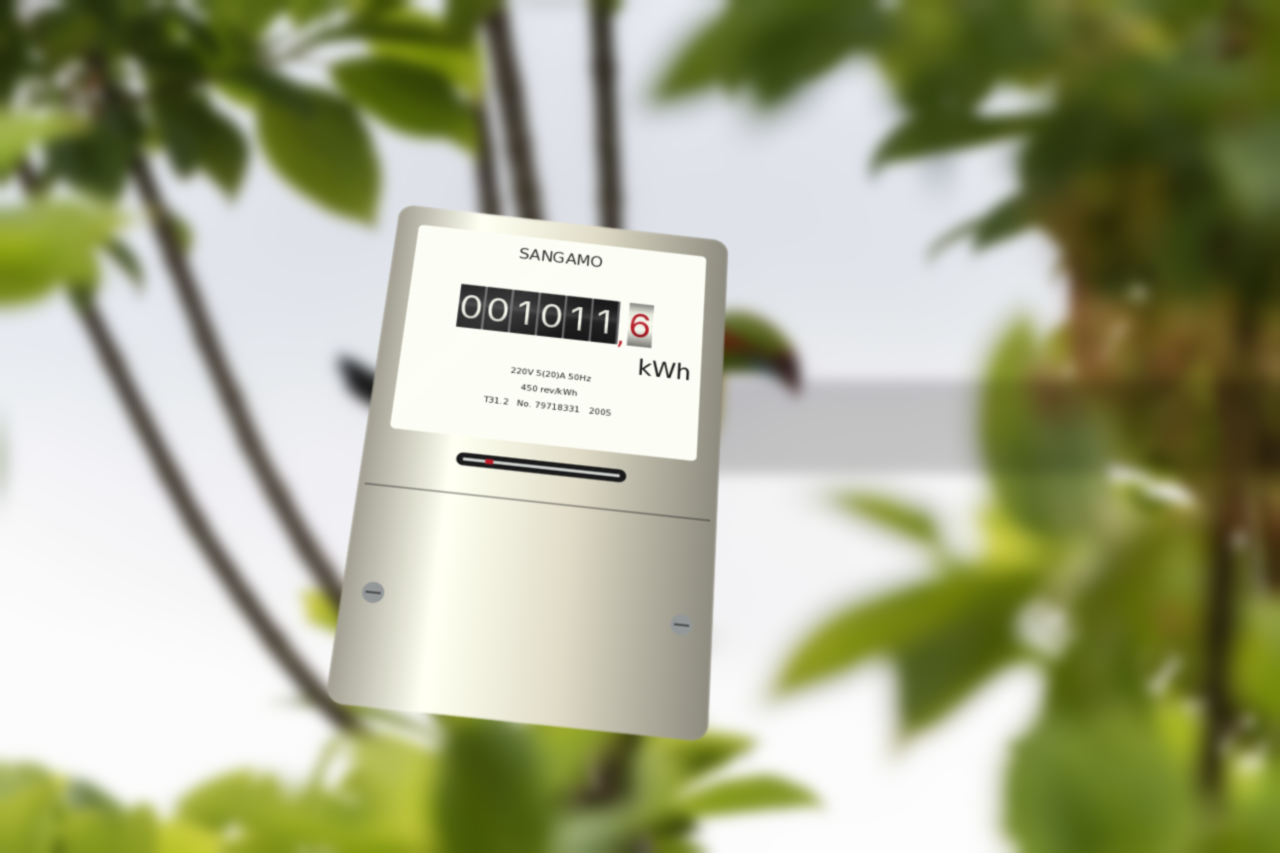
1011.6
